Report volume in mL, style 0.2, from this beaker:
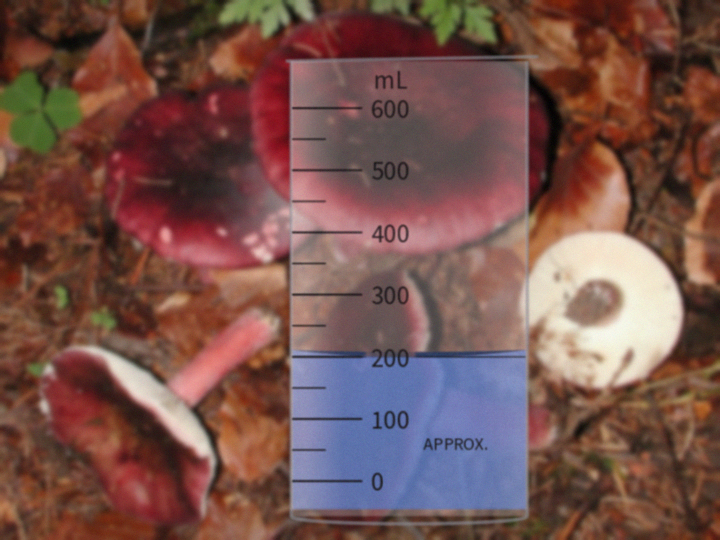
200
